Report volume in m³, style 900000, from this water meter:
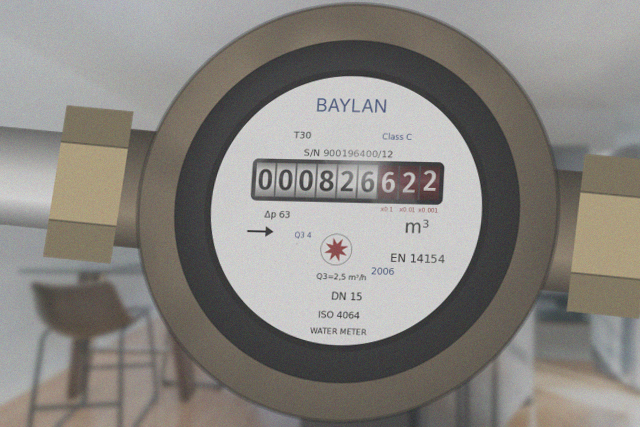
826.622
